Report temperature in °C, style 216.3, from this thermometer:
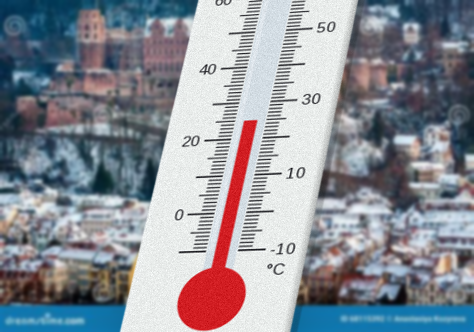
25
